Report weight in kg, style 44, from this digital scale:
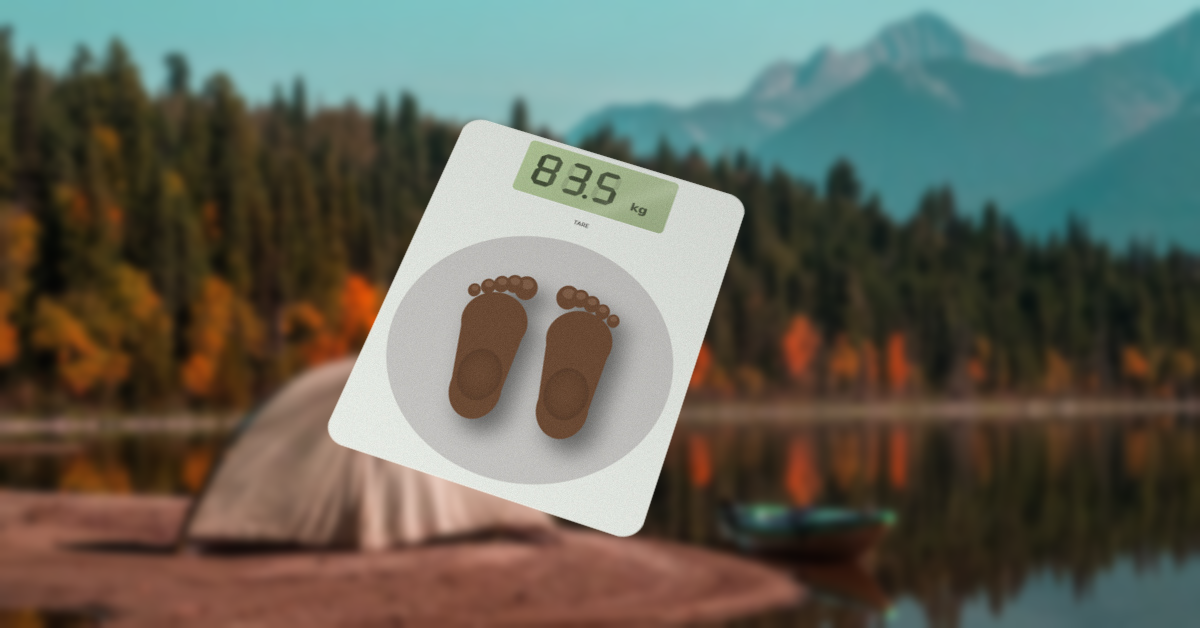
83.5
